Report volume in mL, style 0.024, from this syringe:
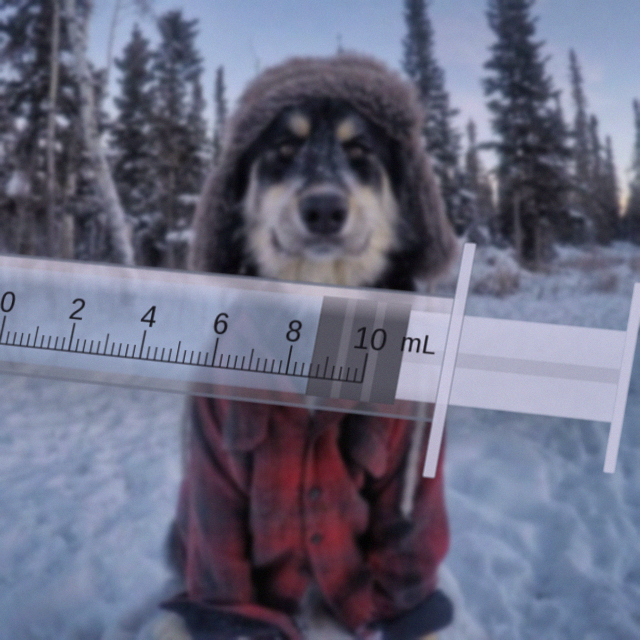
8.6
